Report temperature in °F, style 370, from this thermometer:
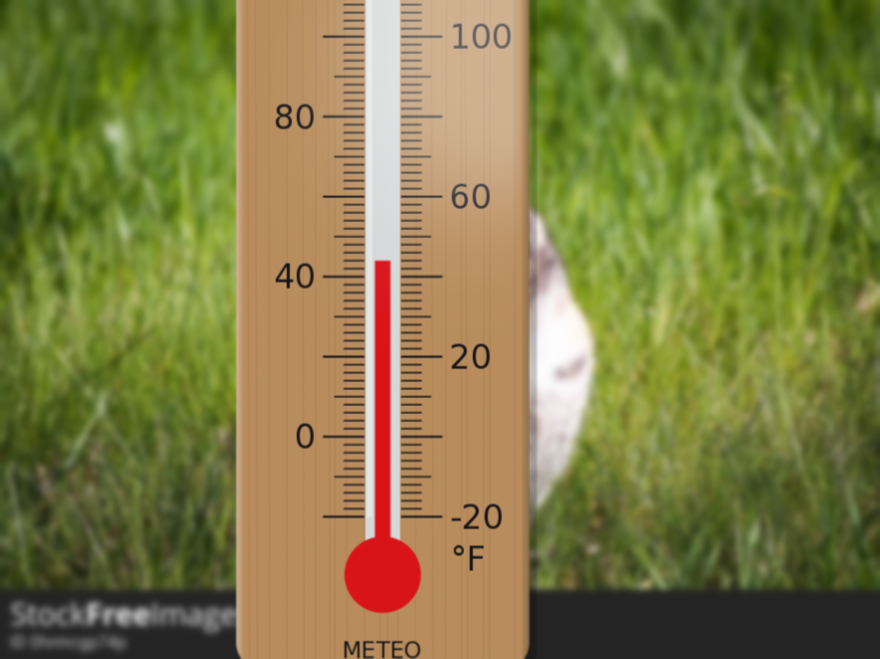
44
